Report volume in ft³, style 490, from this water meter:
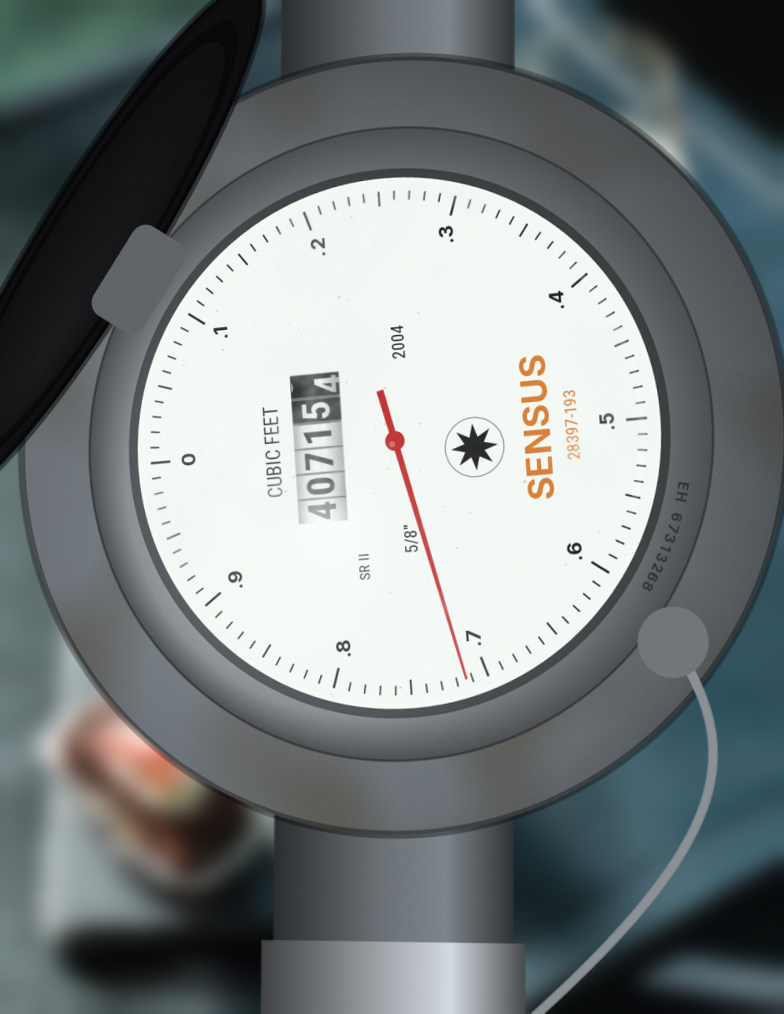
407153.71
